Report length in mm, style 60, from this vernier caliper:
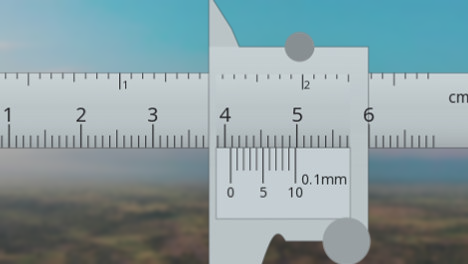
40.8
